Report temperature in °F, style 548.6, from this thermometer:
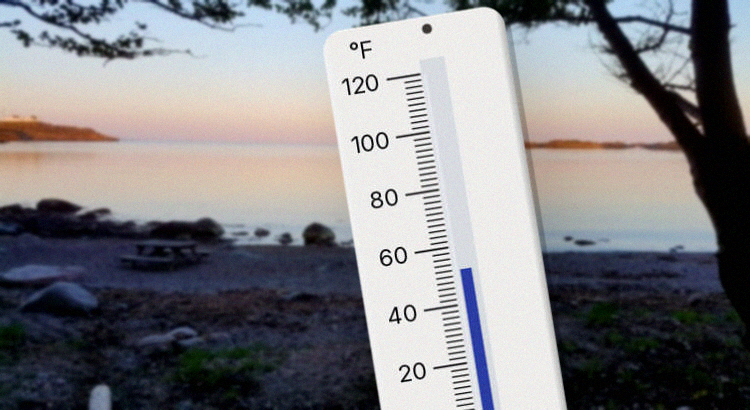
52
